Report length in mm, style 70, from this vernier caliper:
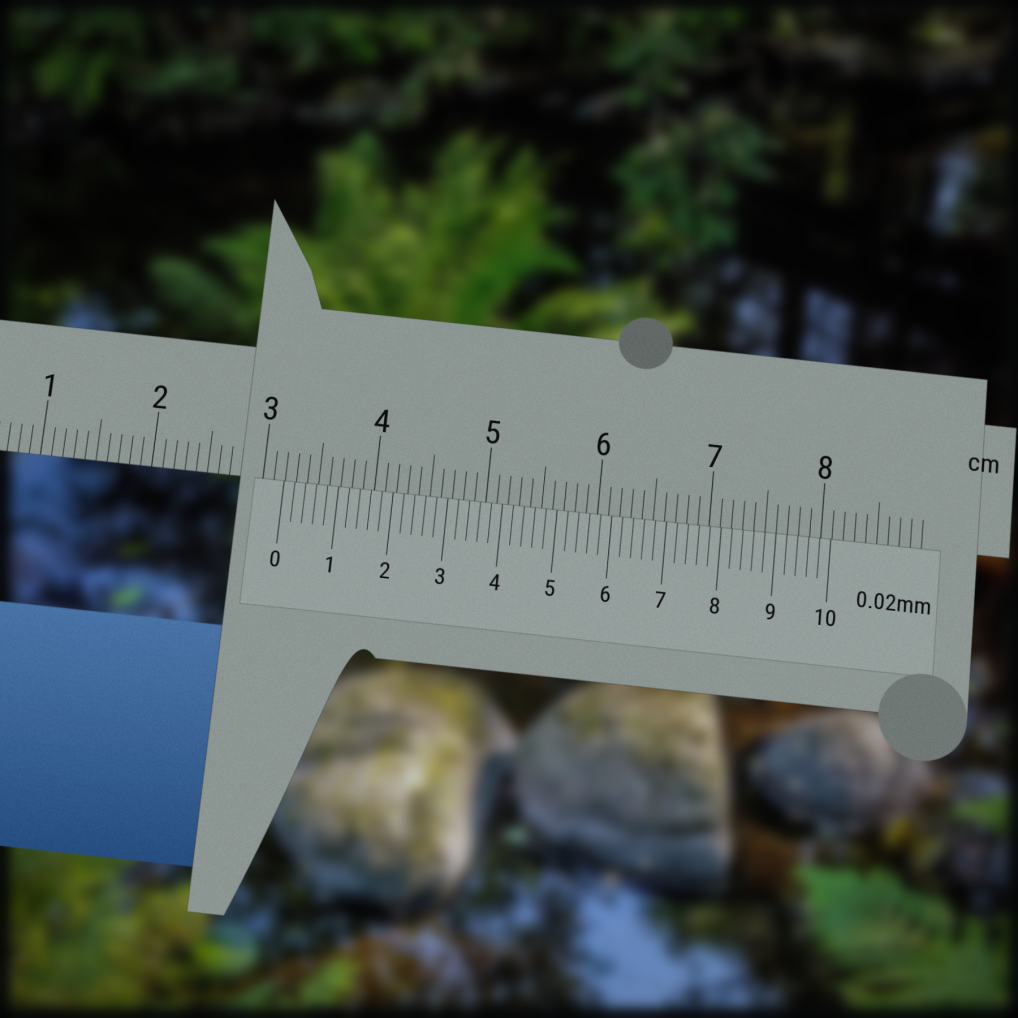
31.9
